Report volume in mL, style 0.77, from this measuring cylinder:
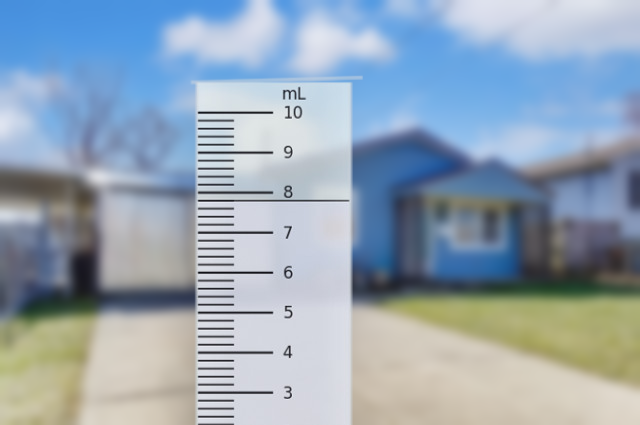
7.8
